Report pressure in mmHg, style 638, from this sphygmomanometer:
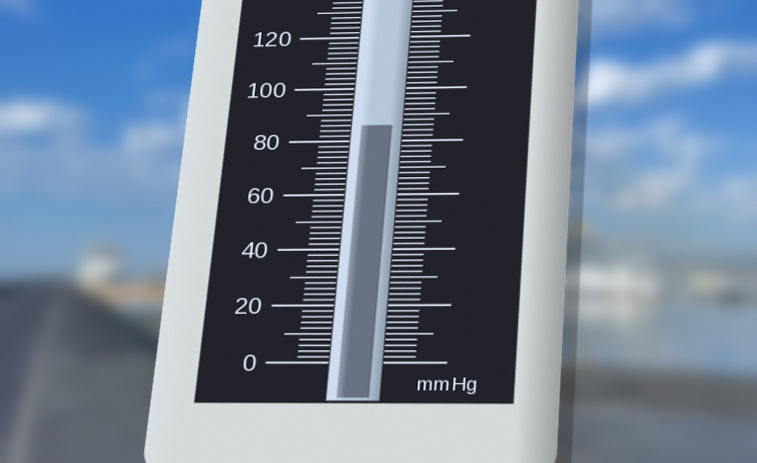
86
